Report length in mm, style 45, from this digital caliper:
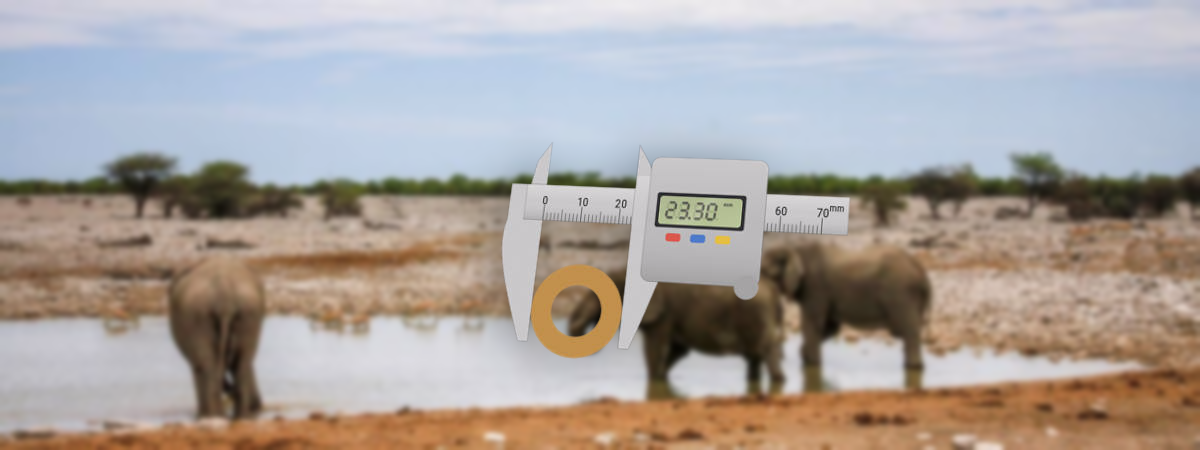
23.30
